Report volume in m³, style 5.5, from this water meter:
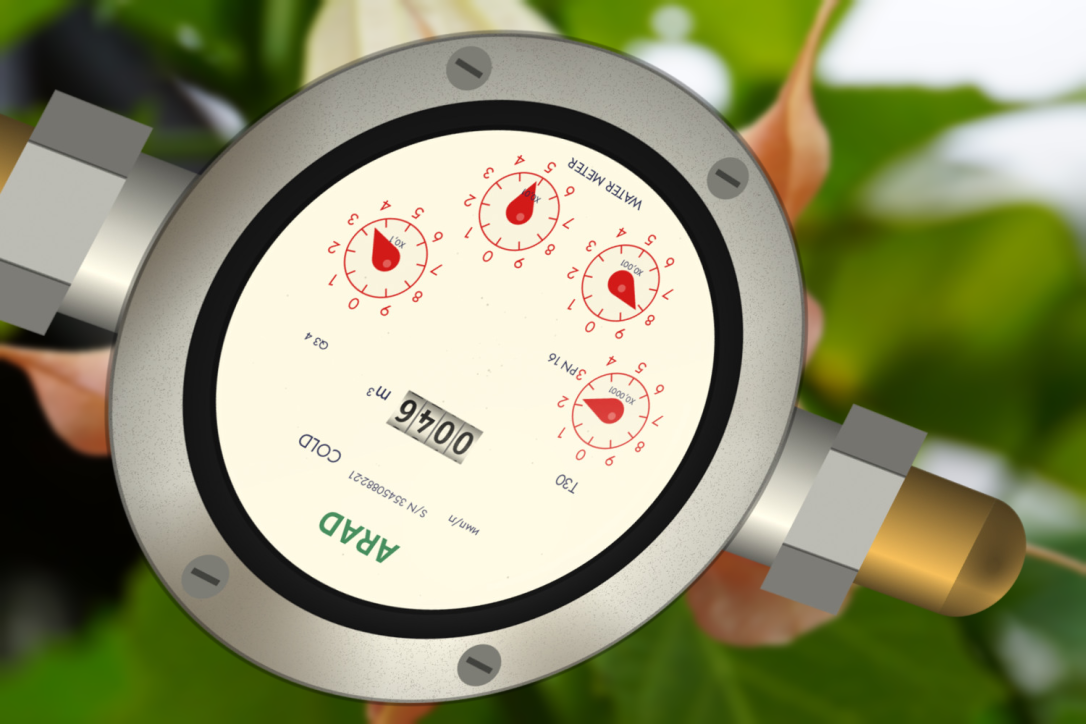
46.3482
